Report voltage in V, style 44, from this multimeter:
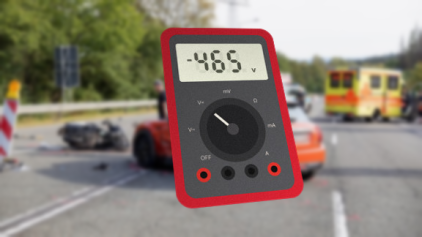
-465
